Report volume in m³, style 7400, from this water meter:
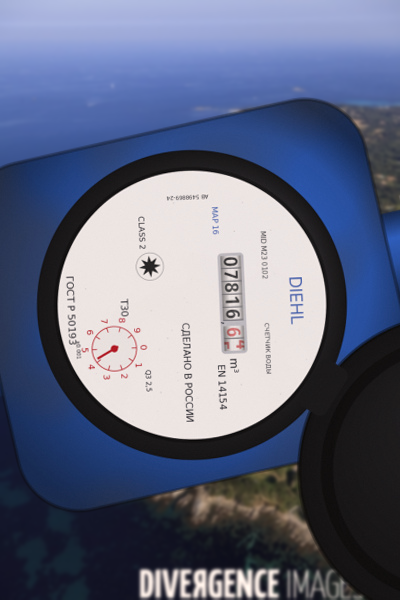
7816.644
